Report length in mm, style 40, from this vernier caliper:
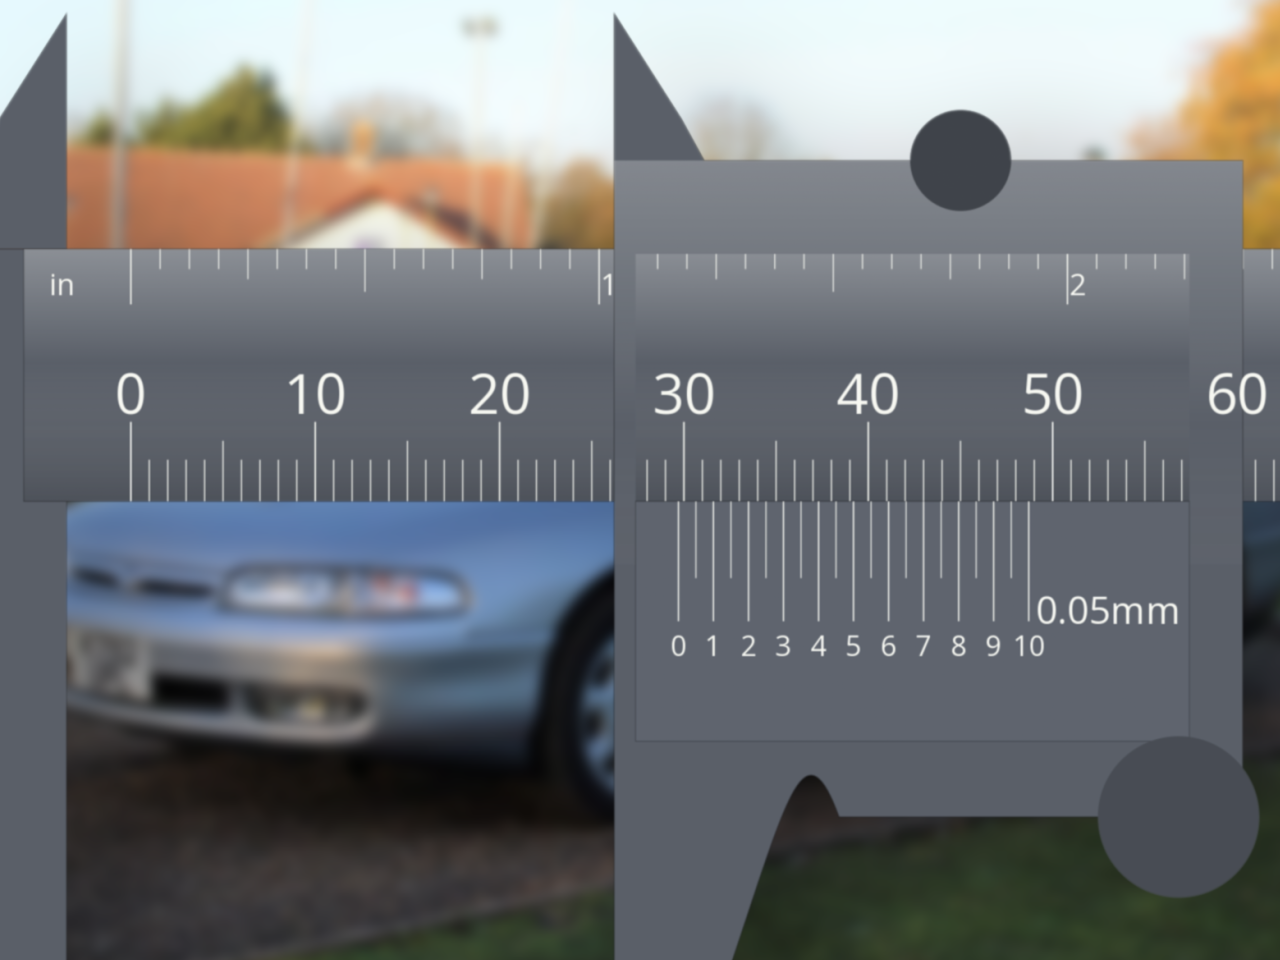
29.7
